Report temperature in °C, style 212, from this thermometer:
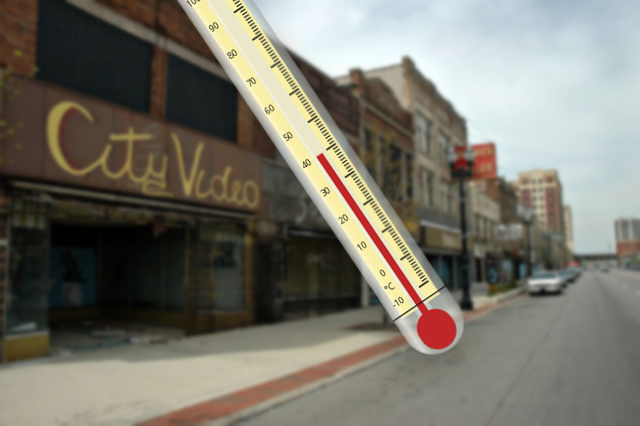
40
